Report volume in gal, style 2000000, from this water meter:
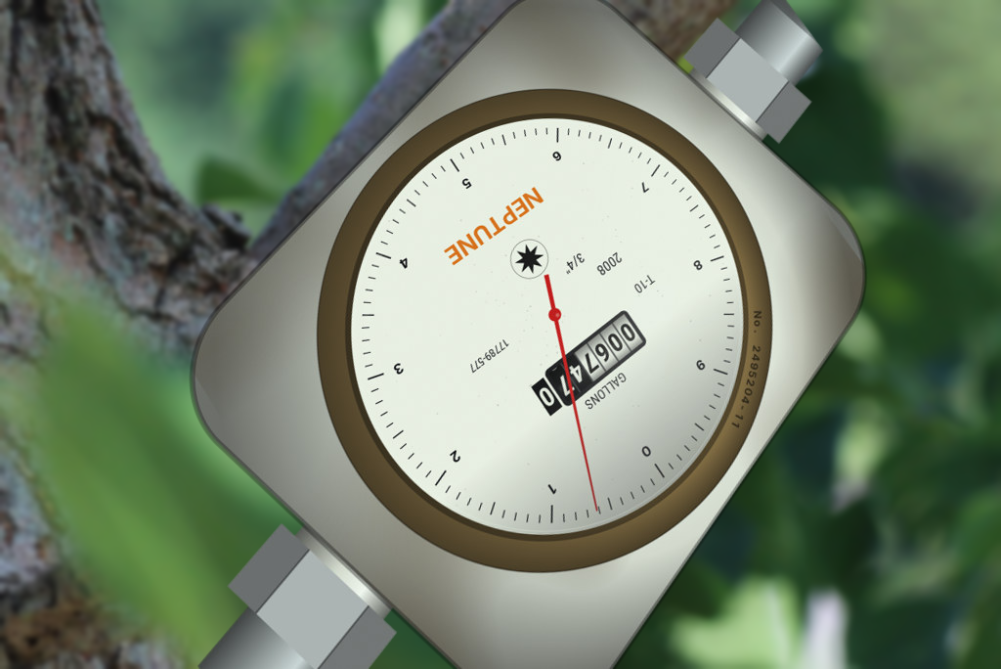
67470.6
